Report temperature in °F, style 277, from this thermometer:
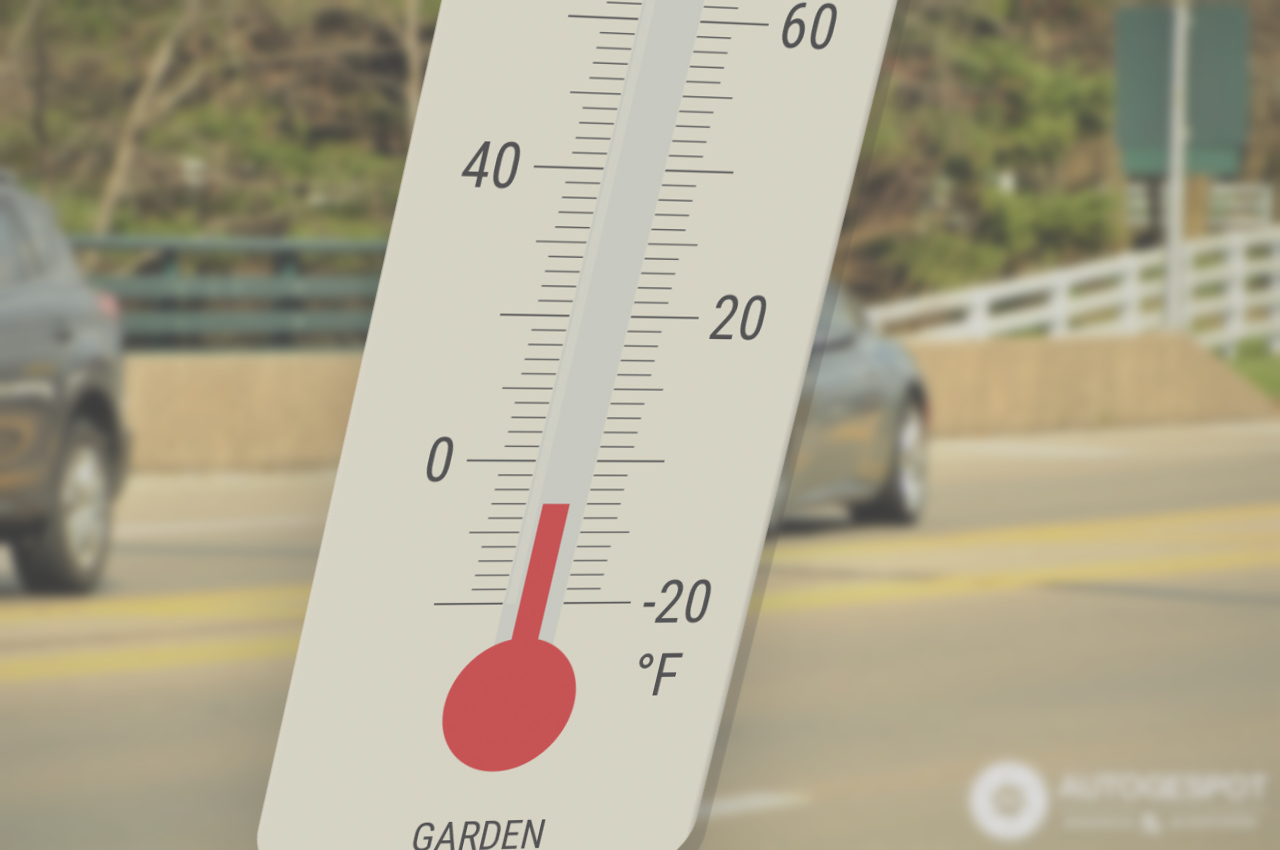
-6
